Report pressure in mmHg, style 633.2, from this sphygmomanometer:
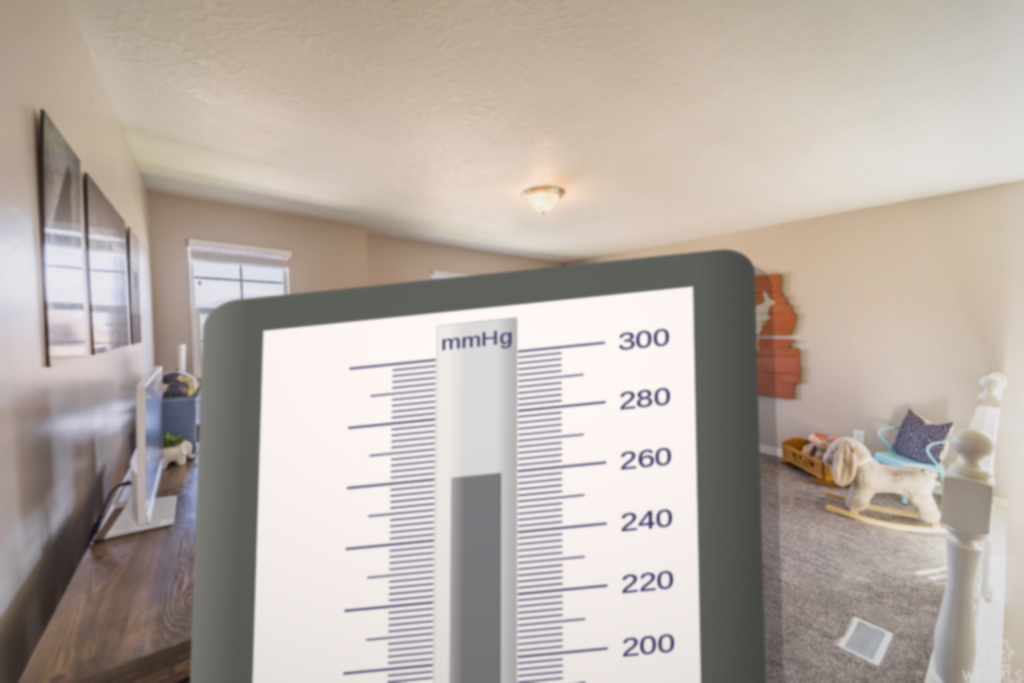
260
